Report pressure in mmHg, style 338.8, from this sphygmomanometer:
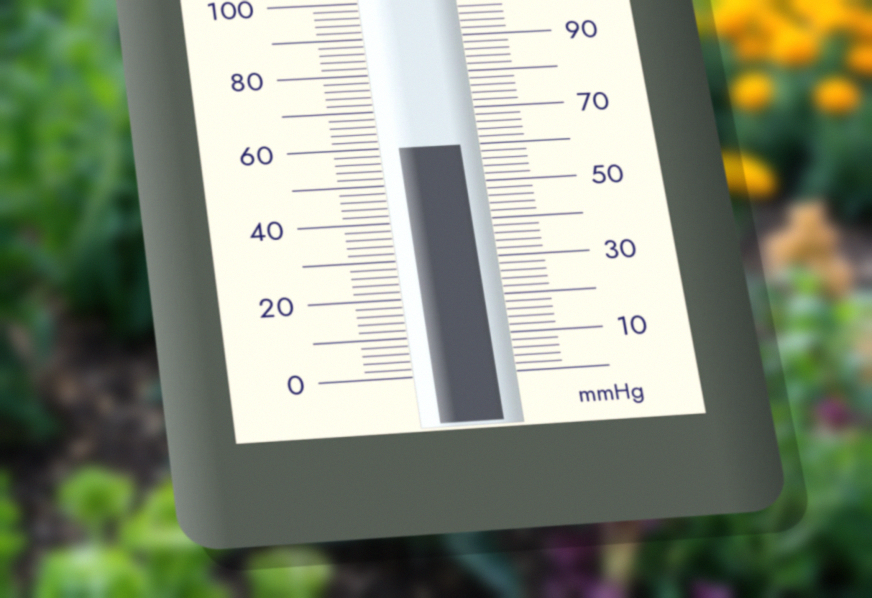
60
